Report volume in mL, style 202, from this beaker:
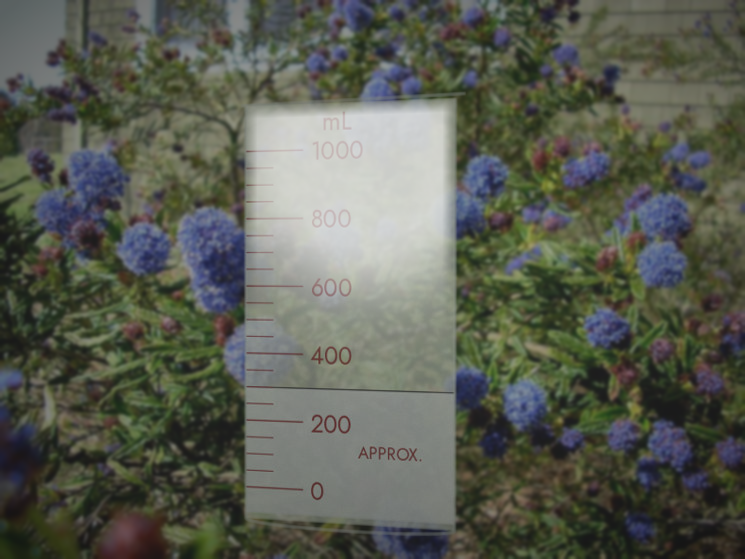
300
